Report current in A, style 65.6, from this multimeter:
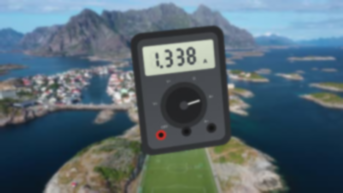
1.338
